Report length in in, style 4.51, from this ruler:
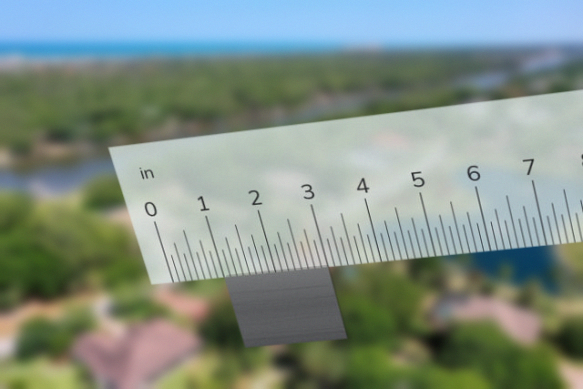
2
